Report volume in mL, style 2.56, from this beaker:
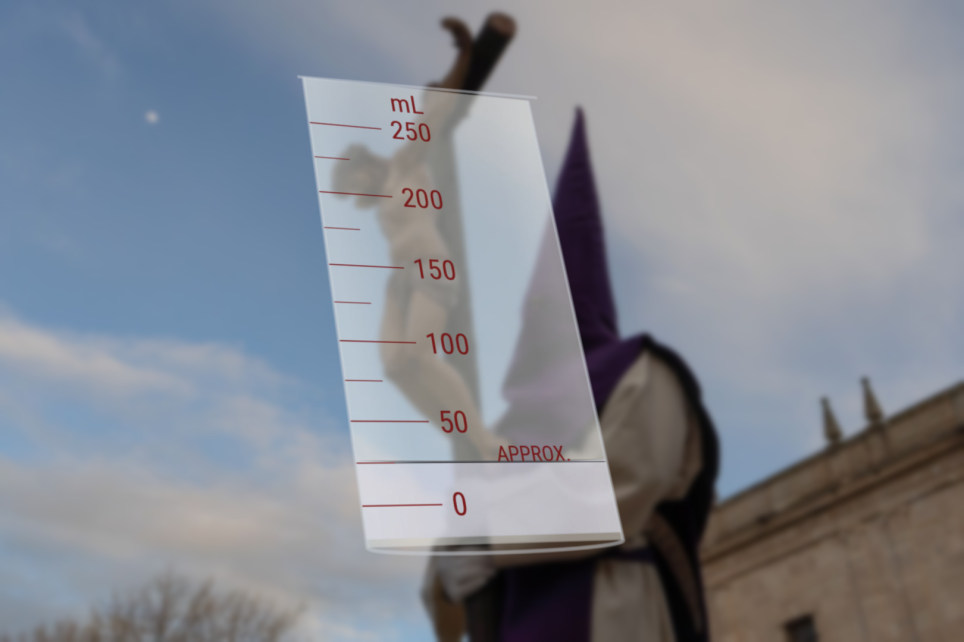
25
